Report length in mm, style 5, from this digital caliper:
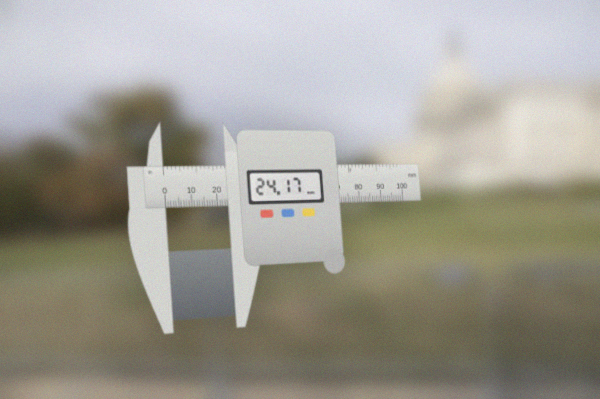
24.17
